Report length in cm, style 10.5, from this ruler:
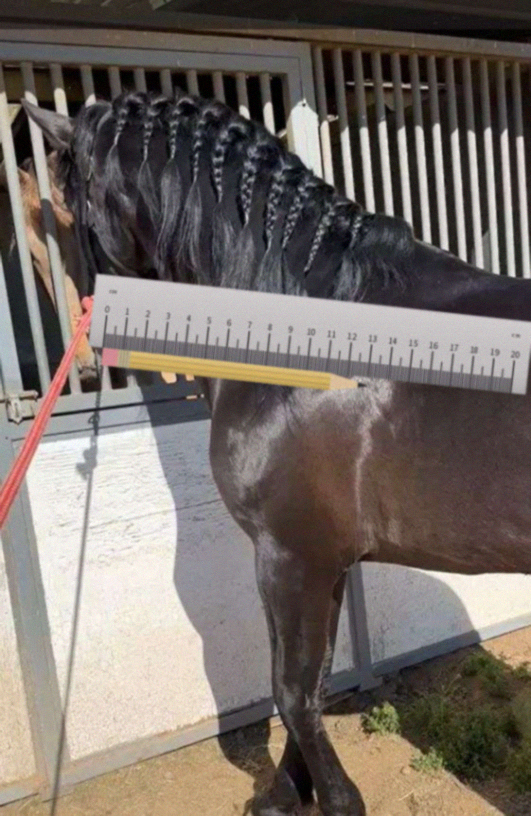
13
